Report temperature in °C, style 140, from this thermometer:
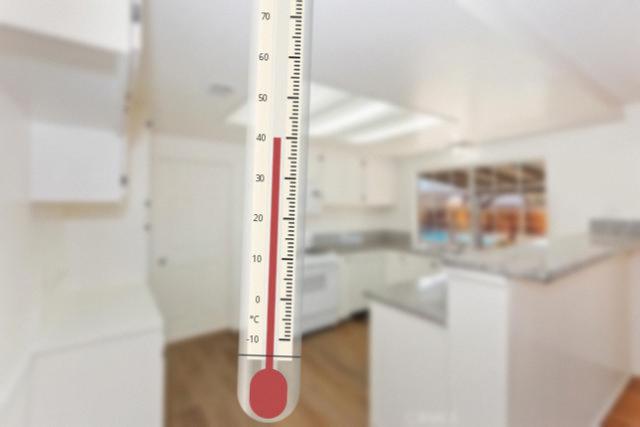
40
